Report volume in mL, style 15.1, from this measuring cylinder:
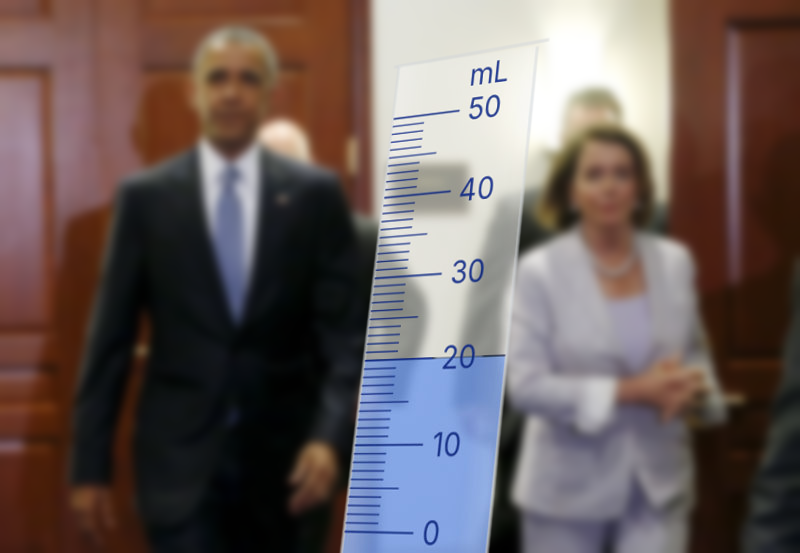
20
